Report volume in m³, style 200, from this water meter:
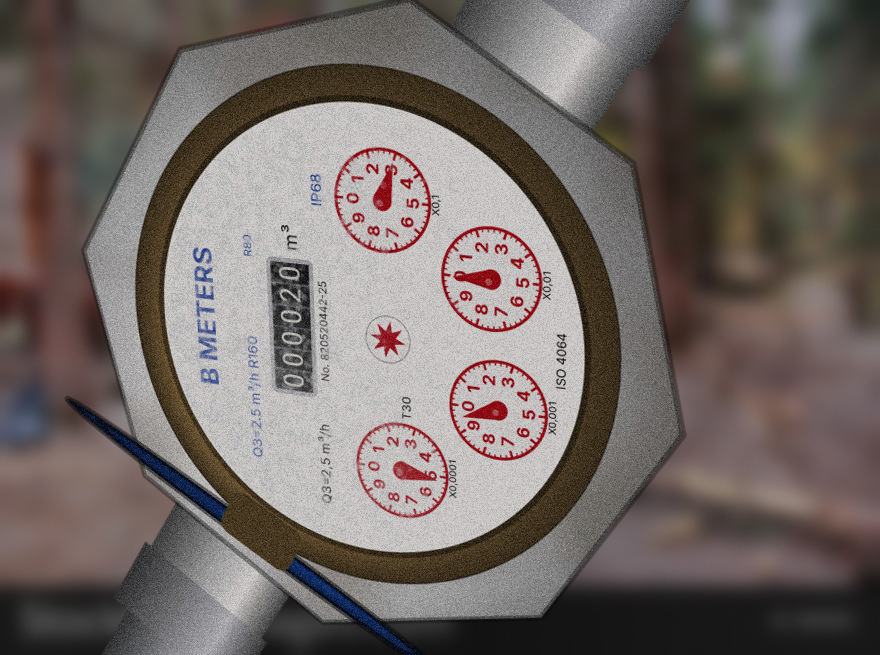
20.2995
